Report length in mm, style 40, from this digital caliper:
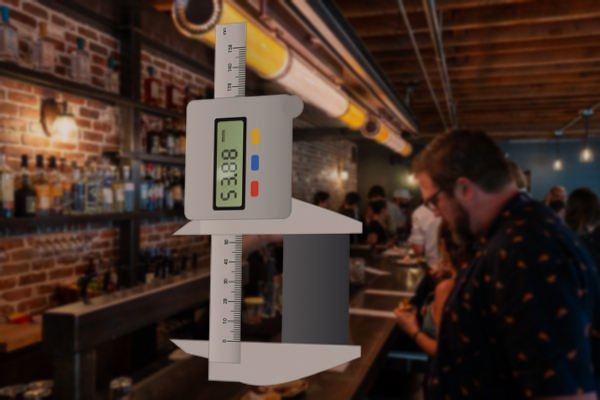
53.88
